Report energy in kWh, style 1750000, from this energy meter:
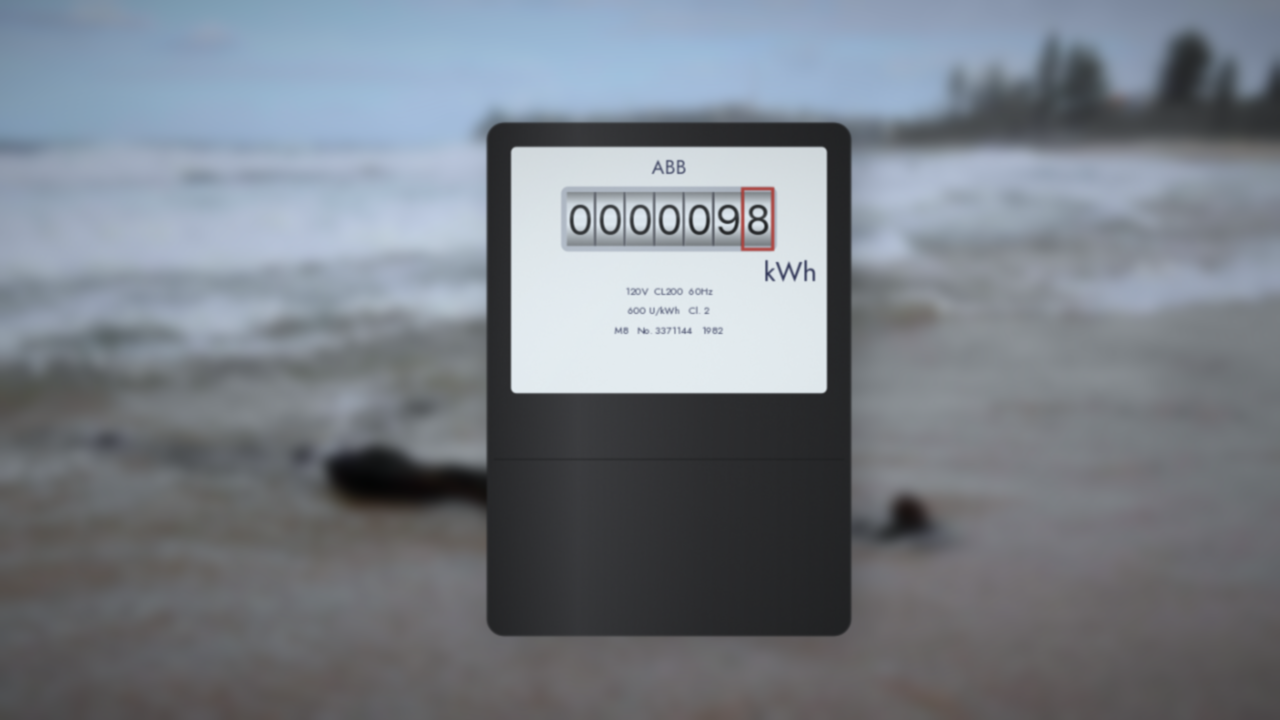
9.8
